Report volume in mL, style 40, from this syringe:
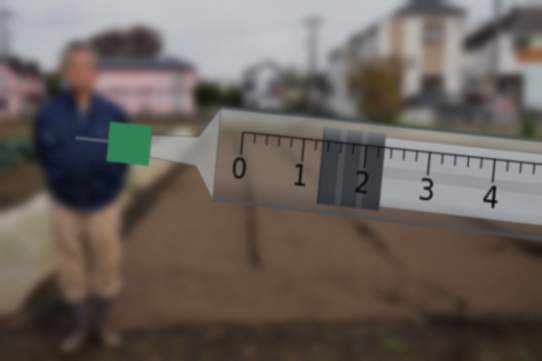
1.3
